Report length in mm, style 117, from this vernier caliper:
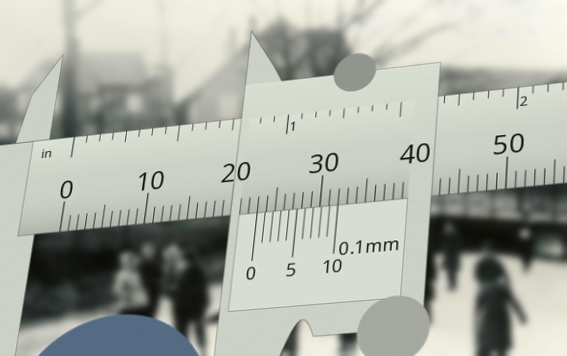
23.0
